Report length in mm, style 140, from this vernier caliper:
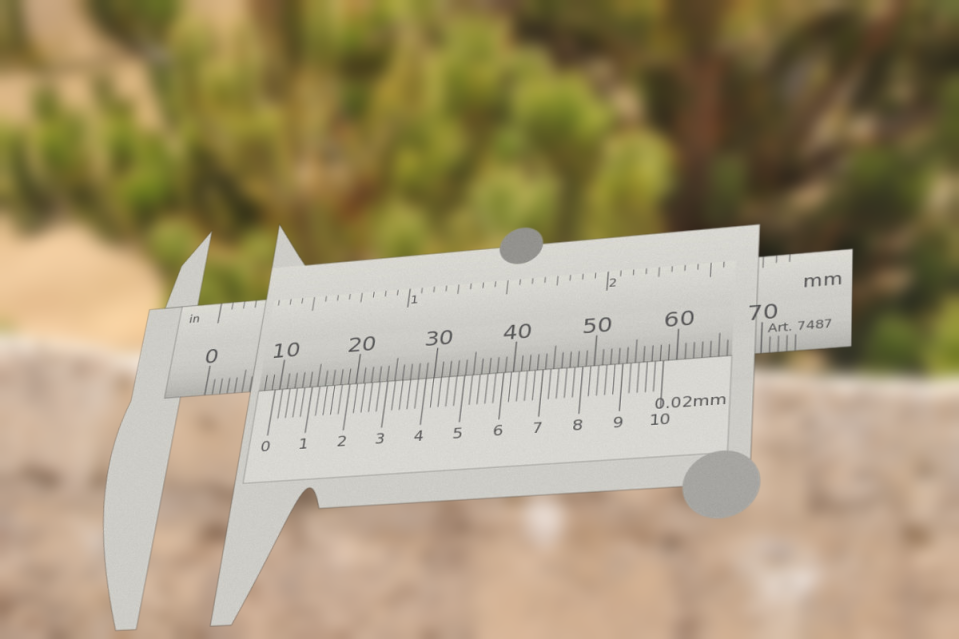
9.4
